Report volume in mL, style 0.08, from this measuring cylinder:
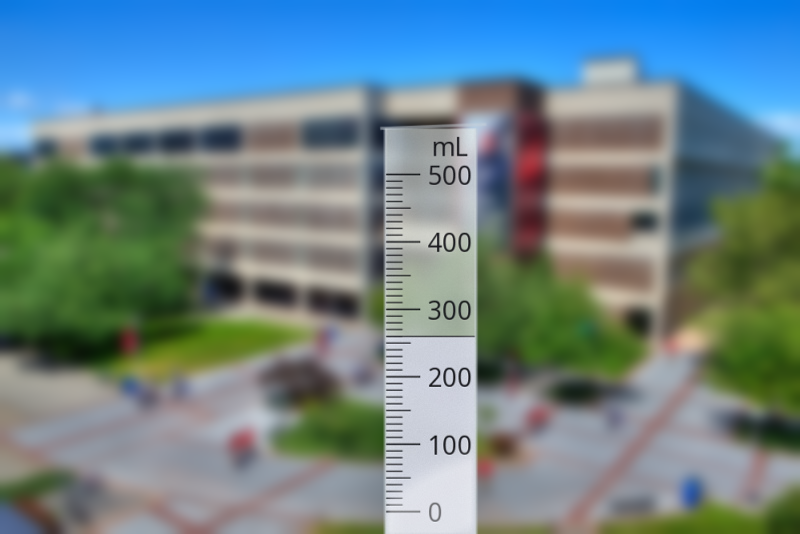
260
